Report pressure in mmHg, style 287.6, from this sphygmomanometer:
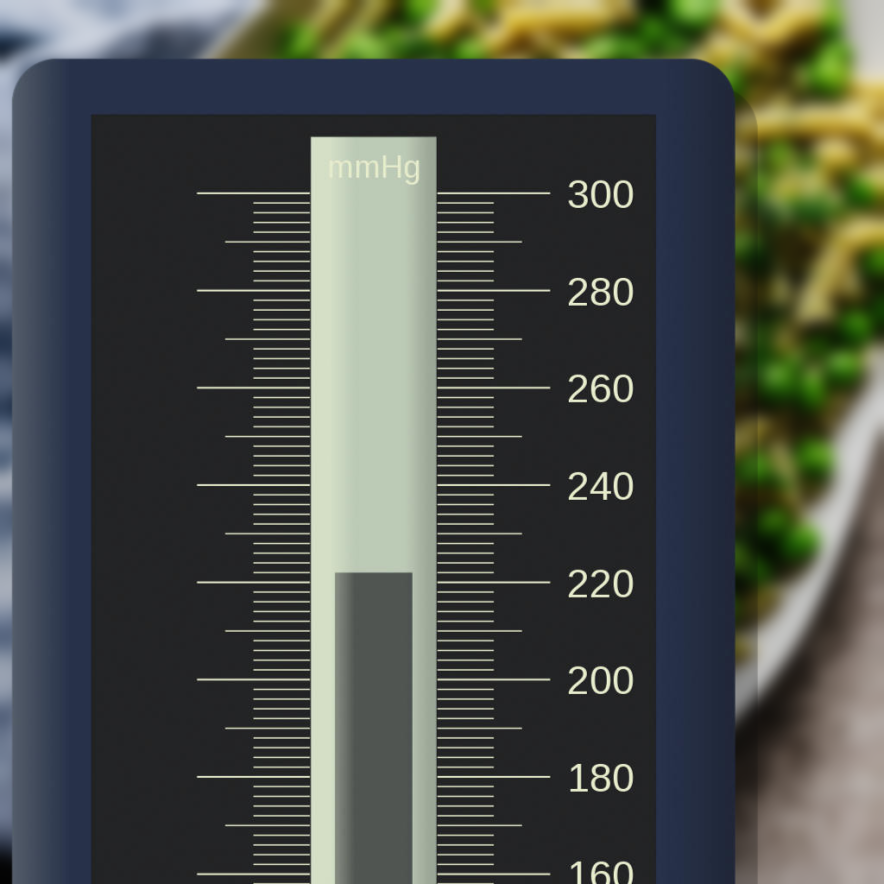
222
